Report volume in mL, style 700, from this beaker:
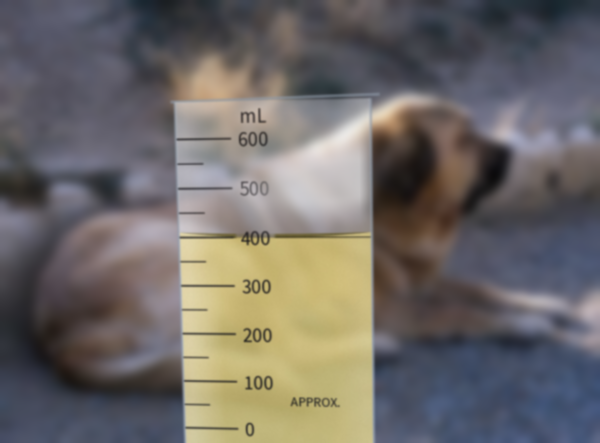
400
